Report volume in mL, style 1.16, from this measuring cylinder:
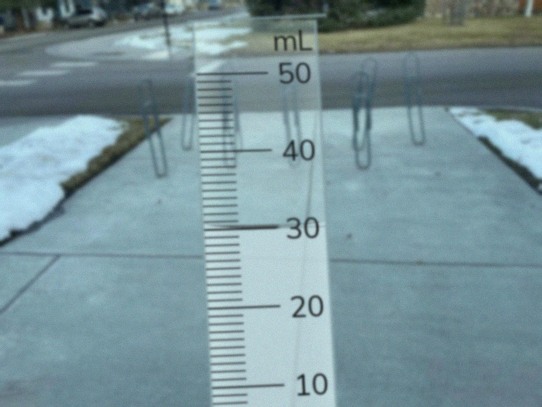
30
